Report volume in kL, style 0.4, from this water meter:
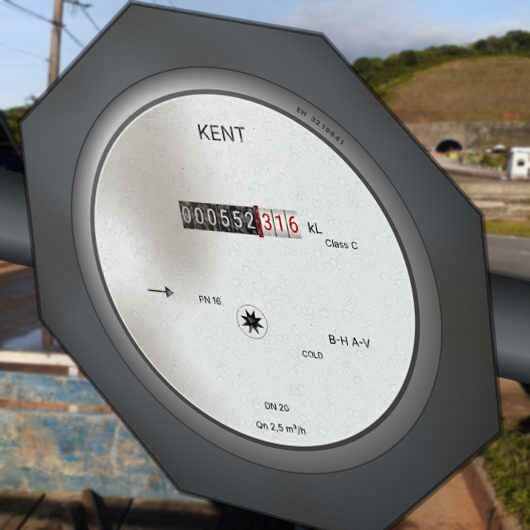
552.316
